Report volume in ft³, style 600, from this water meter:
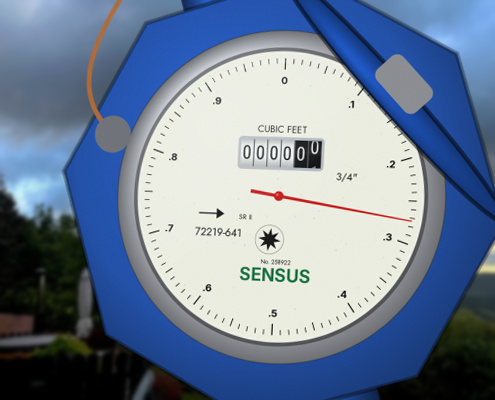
0.27
